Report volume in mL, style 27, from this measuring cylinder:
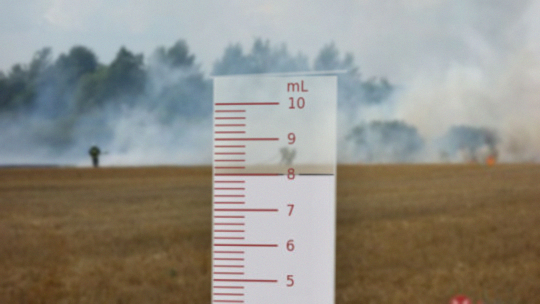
8
